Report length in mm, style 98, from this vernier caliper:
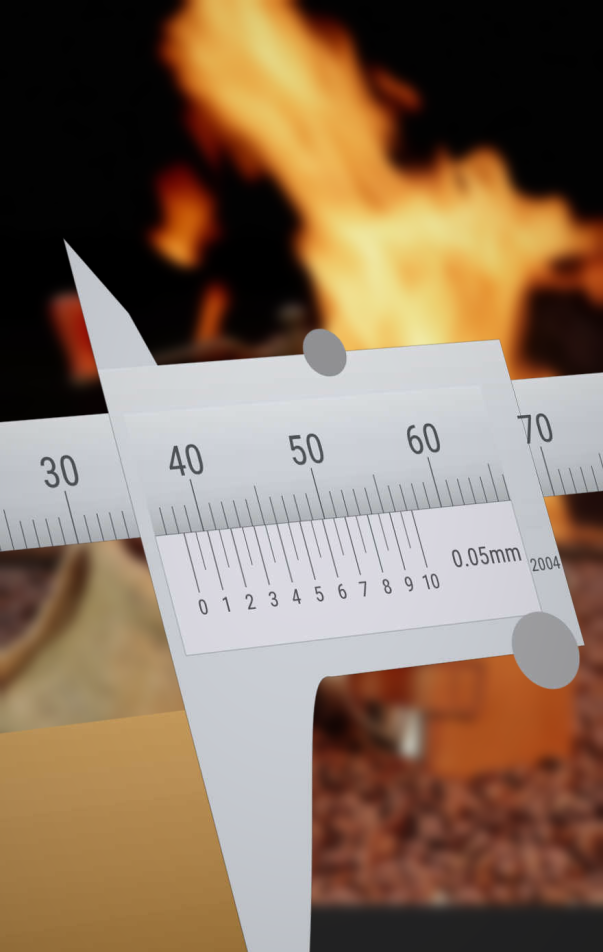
38.4
